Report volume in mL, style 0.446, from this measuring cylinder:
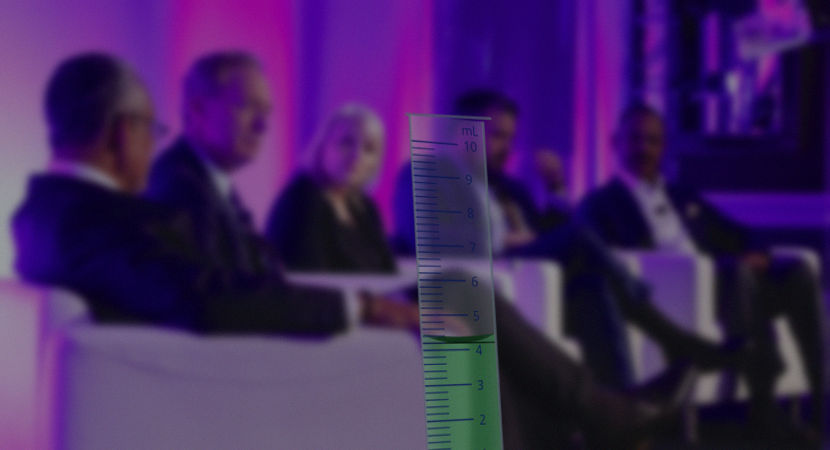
4.2
